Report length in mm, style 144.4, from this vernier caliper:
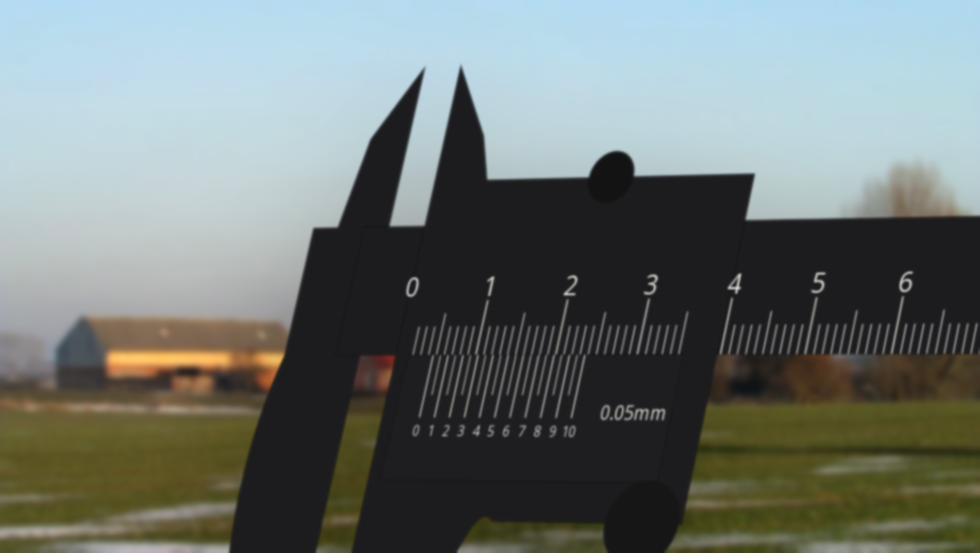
4.6
